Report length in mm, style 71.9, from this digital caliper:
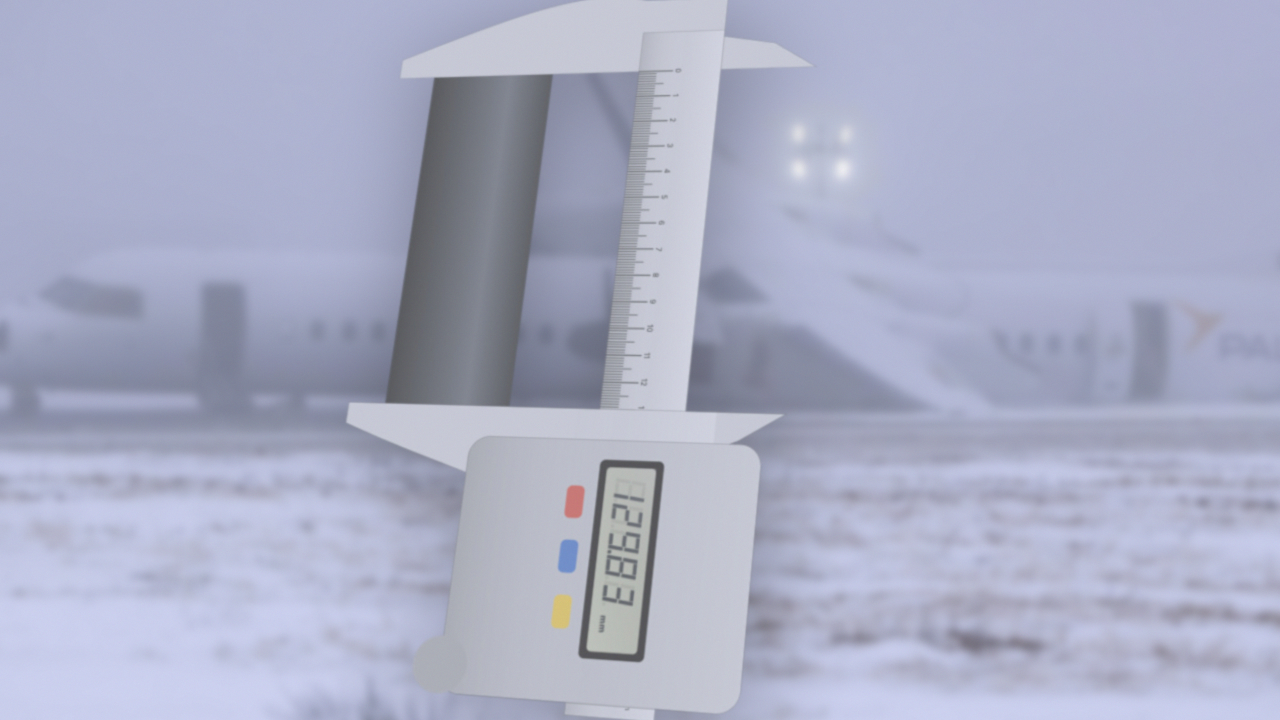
129.83
